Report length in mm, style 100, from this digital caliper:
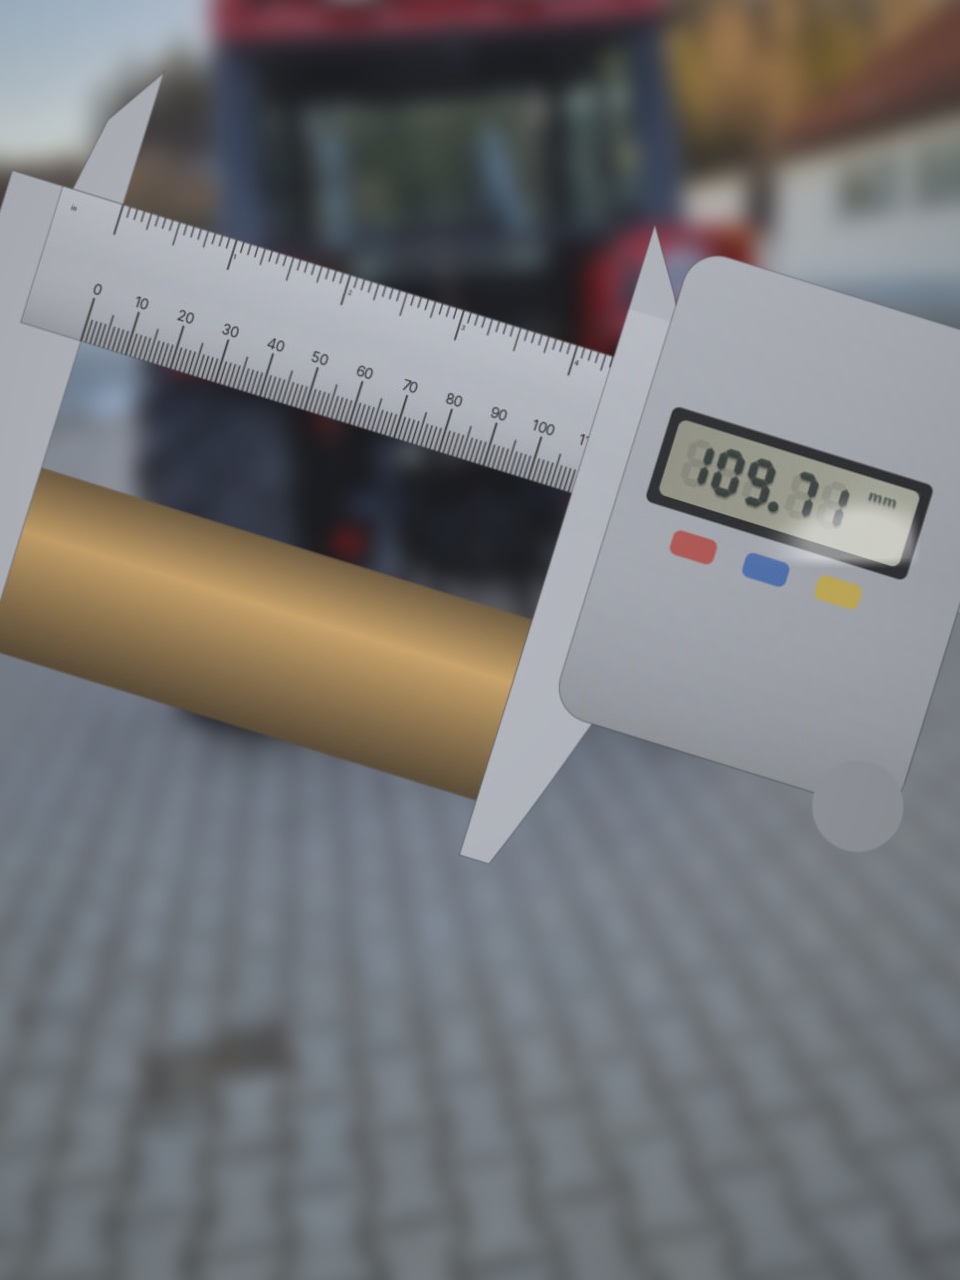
109.71
